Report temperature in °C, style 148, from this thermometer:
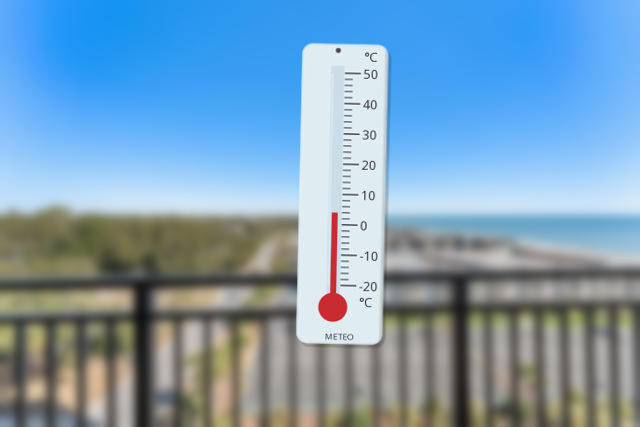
4
